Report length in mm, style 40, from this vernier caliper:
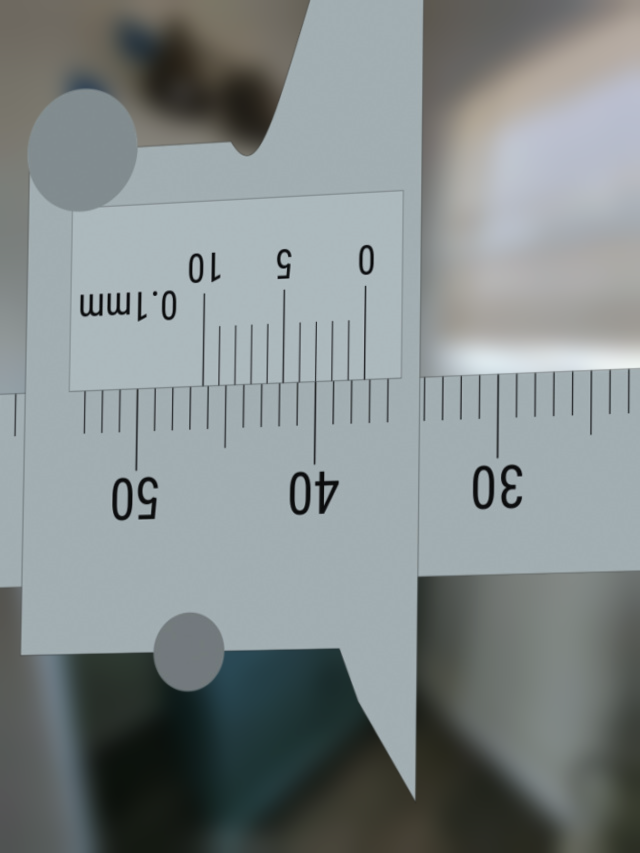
37.3
